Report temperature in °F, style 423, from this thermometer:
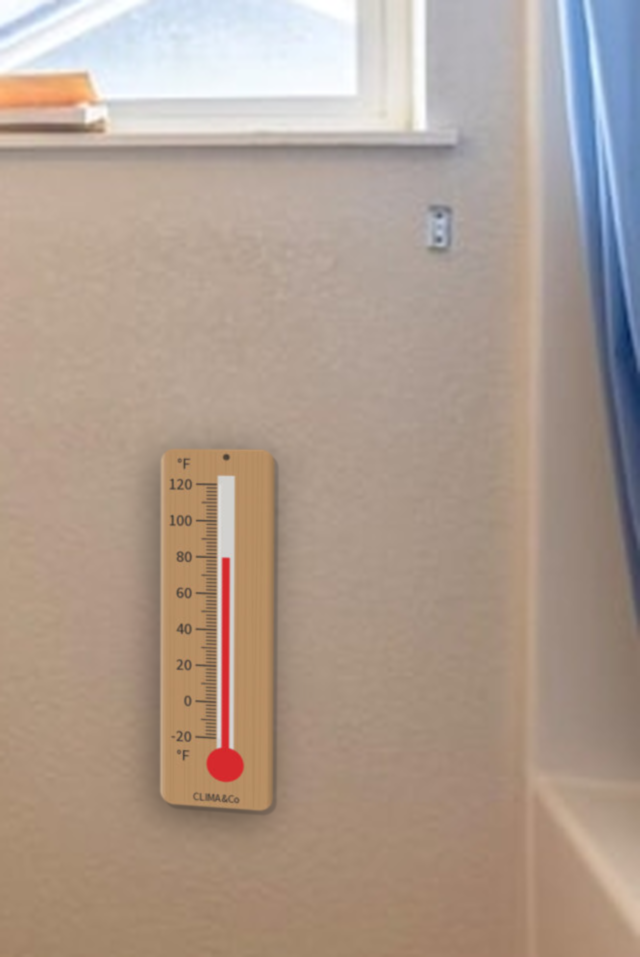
80
